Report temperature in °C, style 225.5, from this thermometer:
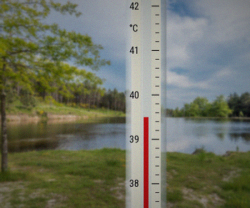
39.5
